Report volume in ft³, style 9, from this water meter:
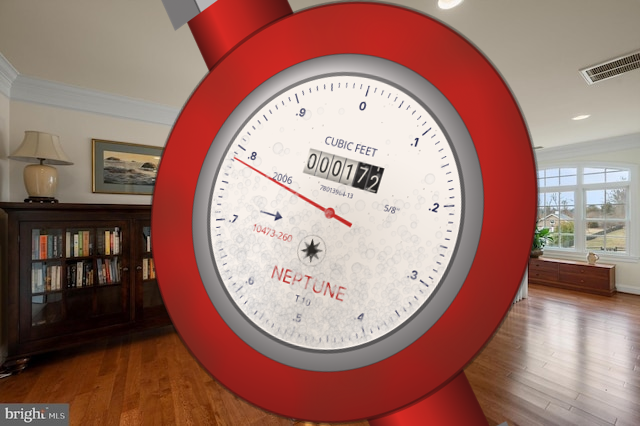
171.78
